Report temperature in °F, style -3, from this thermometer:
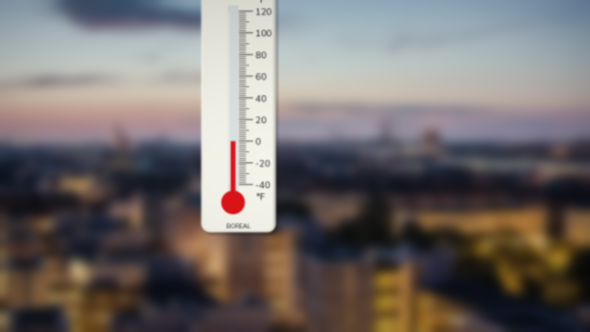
0
